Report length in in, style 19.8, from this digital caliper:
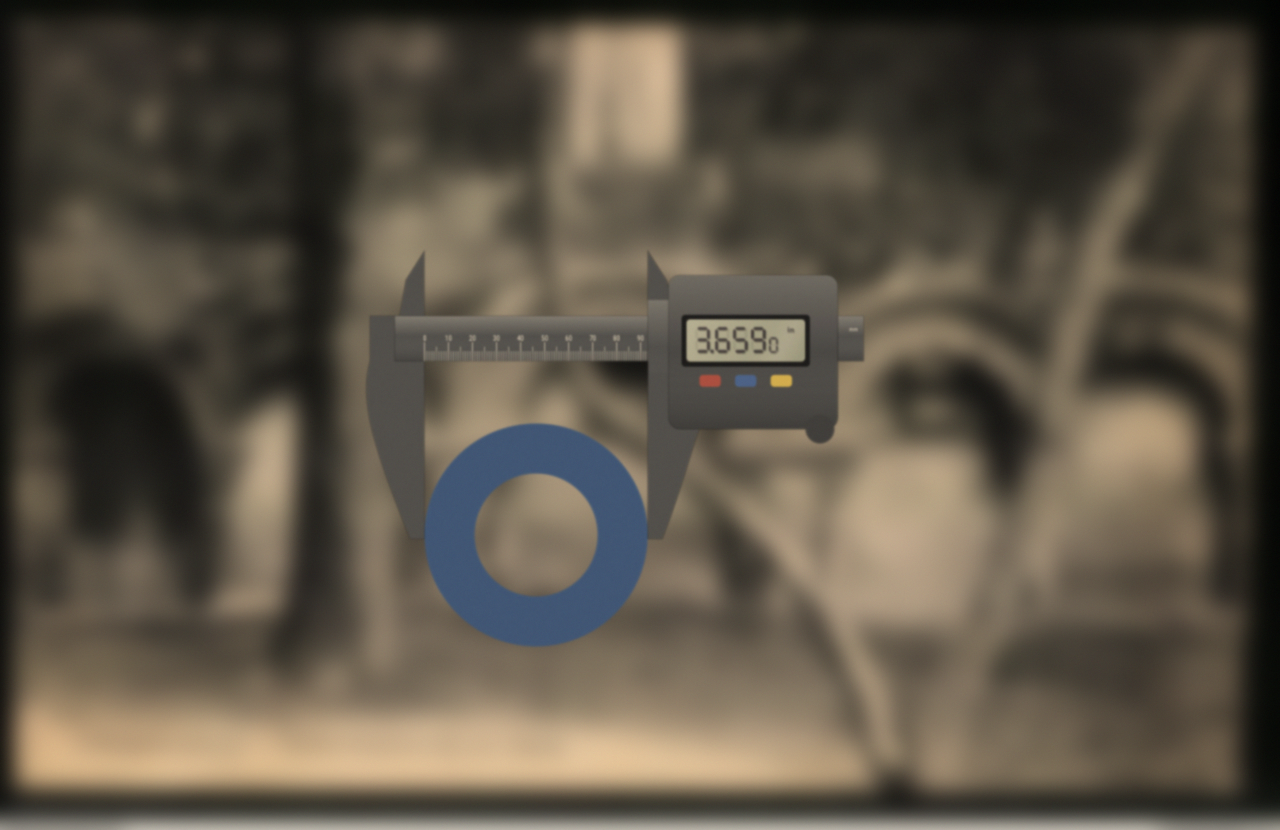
3.6590
